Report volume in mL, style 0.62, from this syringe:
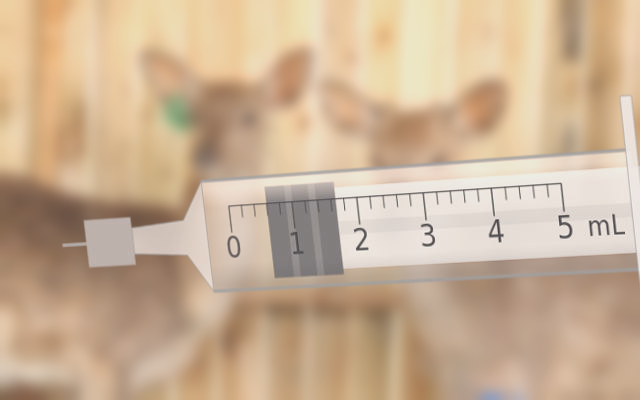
0.6
